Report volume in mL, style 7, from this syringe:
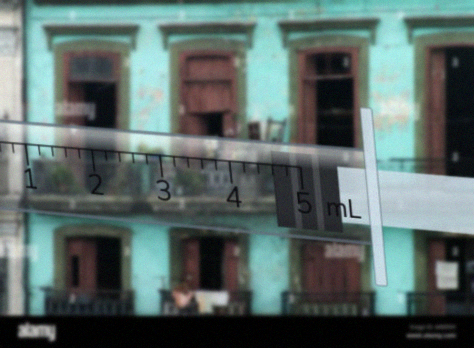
4.6
